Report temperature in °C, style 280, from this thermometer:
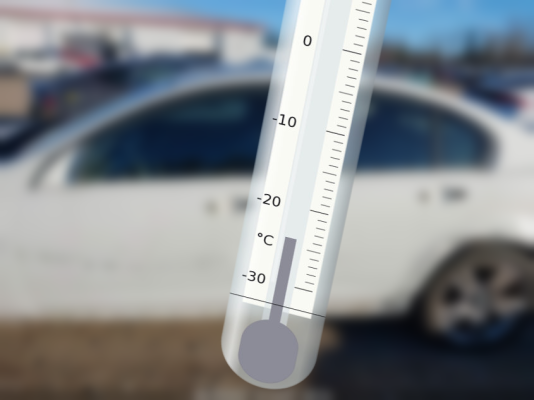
-24
